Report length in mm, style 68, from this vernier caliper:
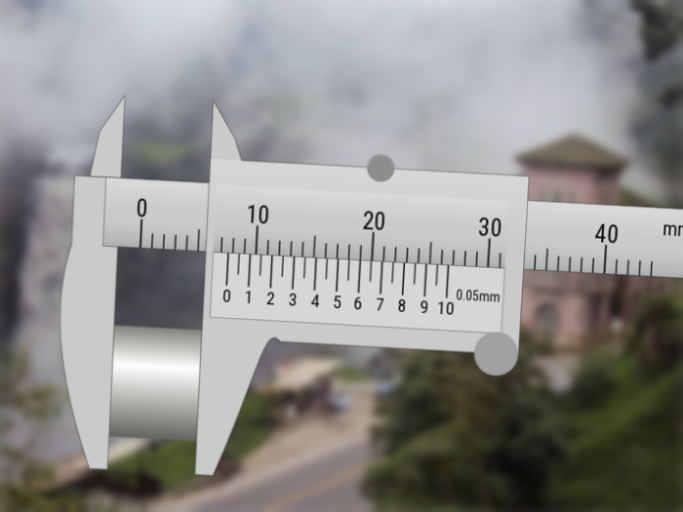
7.6
